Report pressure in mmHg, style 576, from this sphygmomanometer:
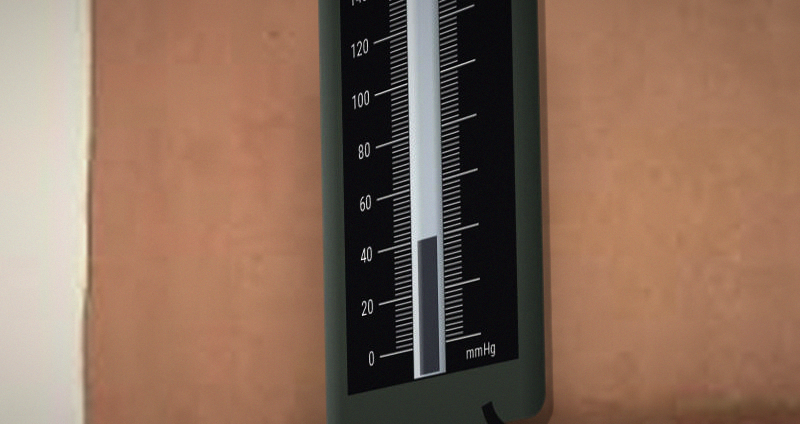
40
